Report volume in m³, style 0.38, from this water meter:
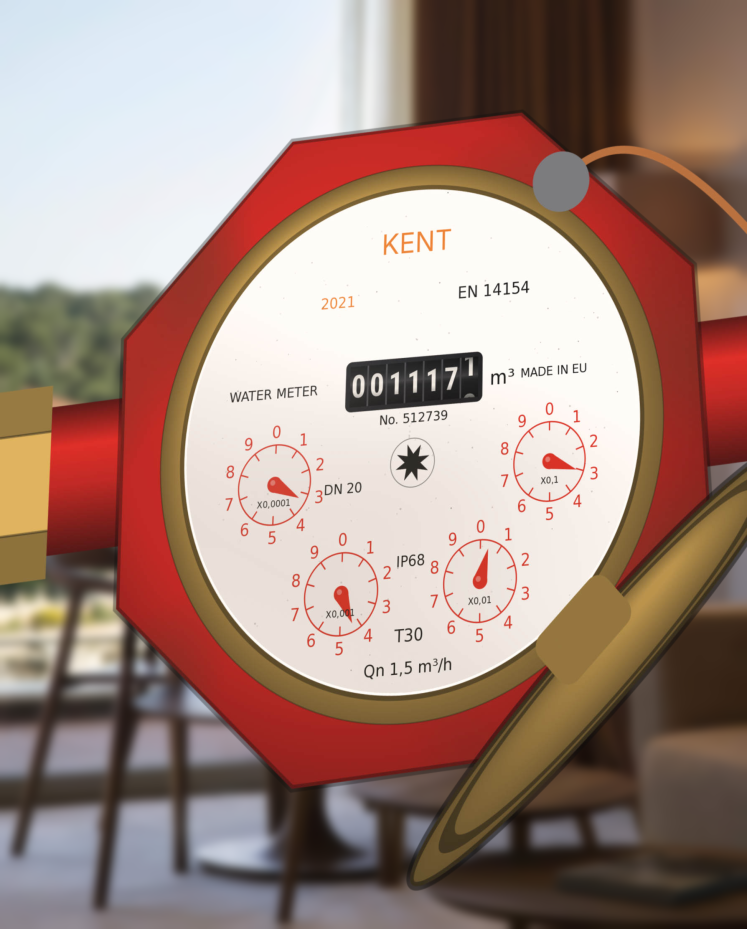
11171.3043
